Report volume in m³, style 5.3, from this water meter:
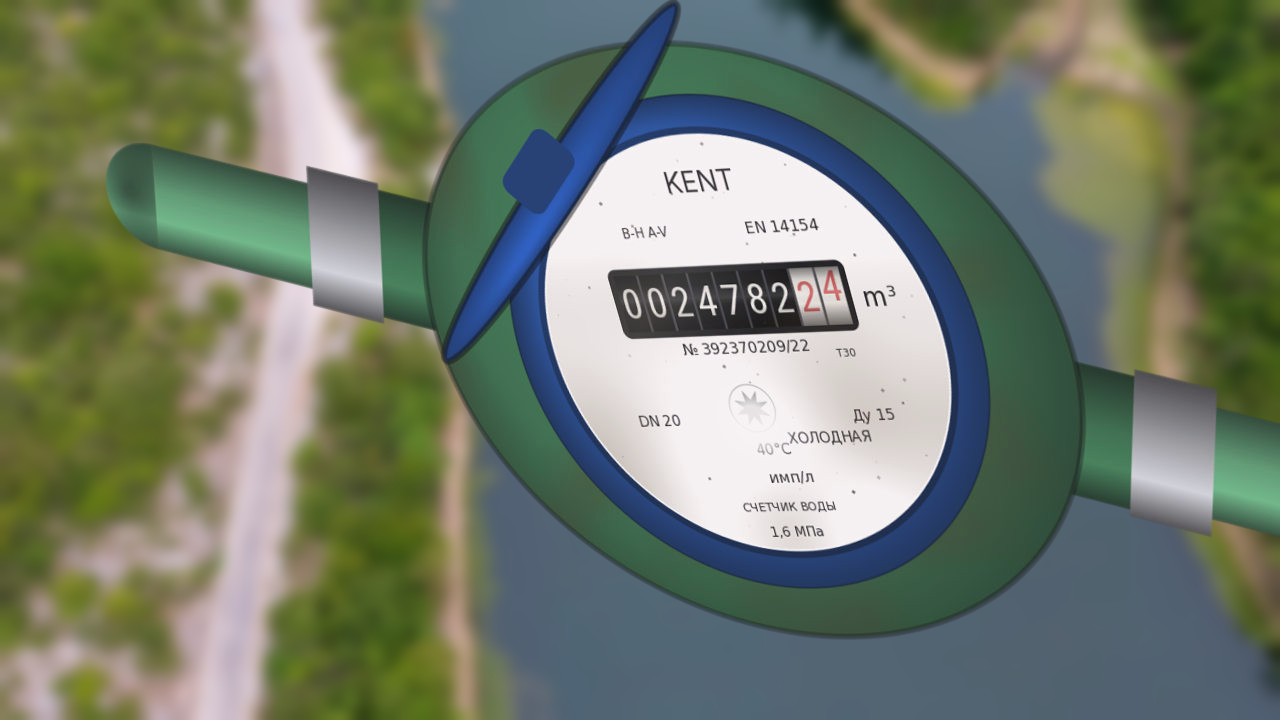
24782.24
